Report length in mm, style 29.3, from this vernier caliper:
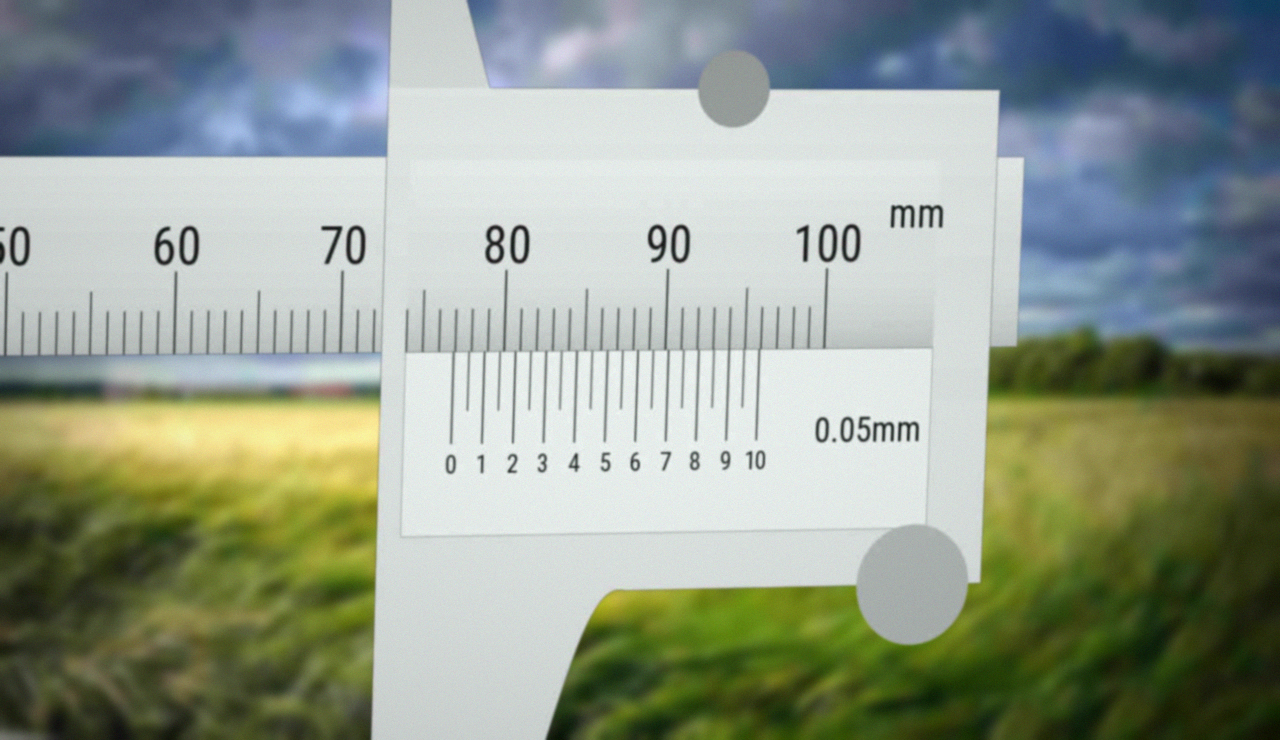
76.9
